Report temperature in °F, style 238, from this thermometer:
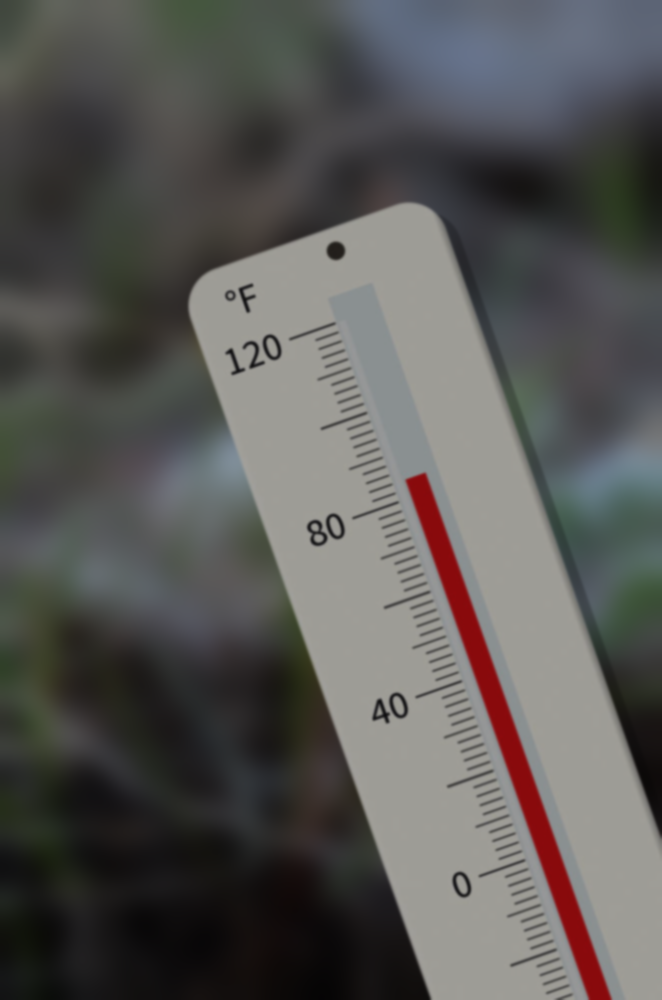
84
